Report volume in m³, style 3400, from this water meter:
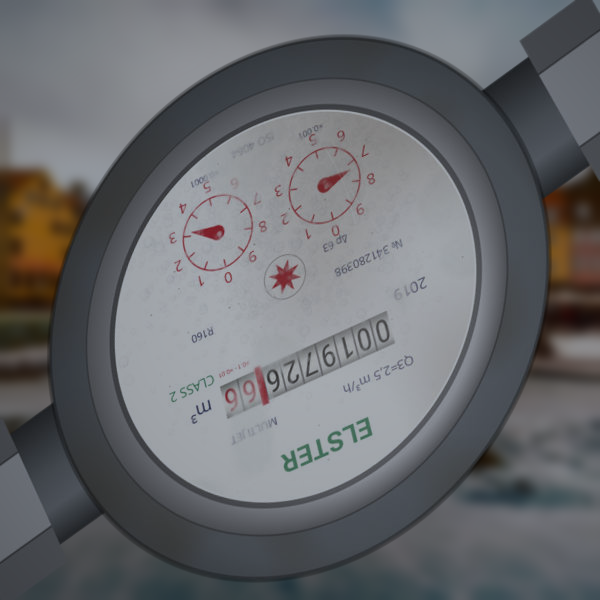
19726.6673
